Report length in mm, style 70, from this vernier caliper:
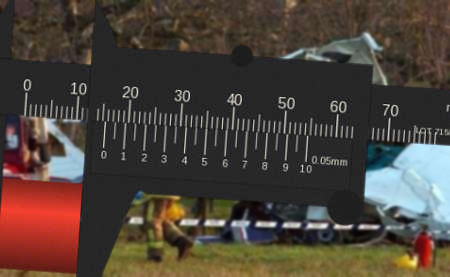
15.5
